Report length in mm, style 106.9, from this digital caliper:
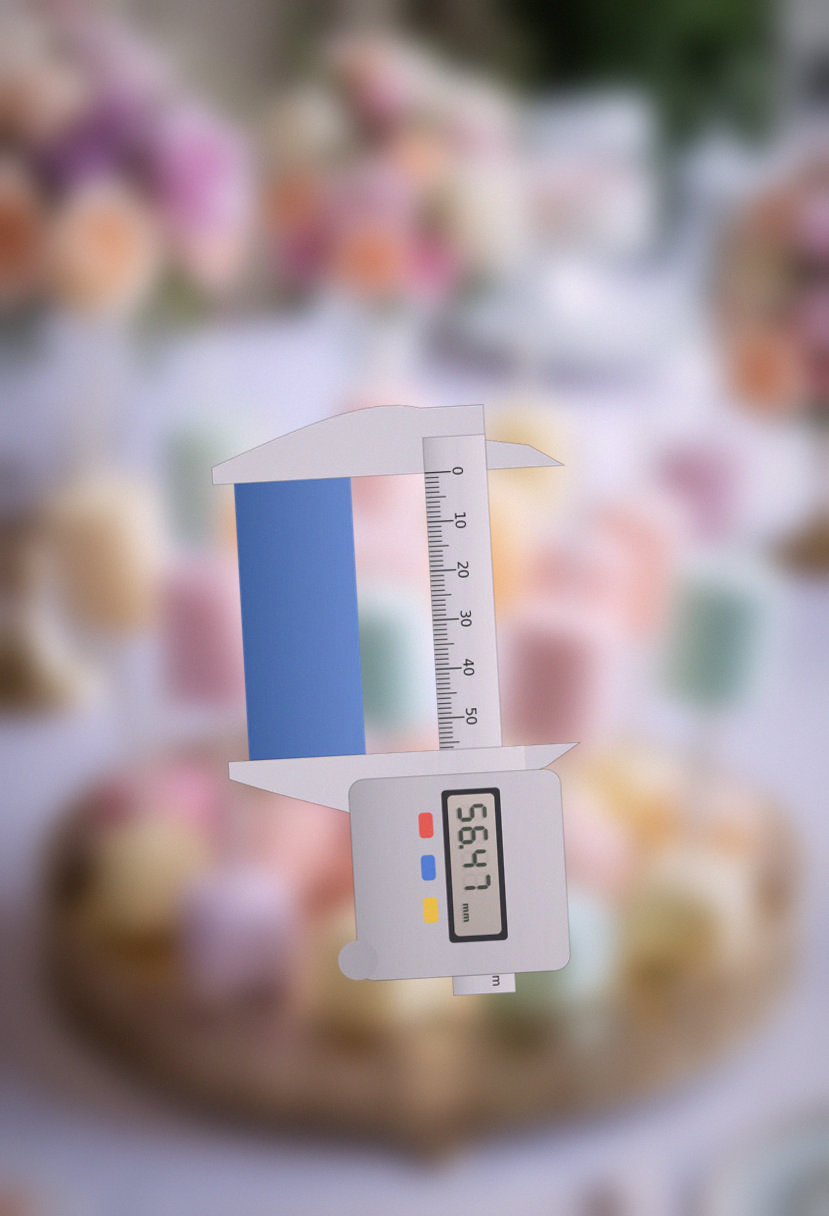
56.47
